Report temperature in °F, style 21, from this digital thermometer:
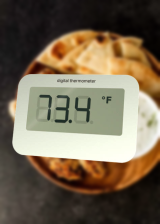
73.4
